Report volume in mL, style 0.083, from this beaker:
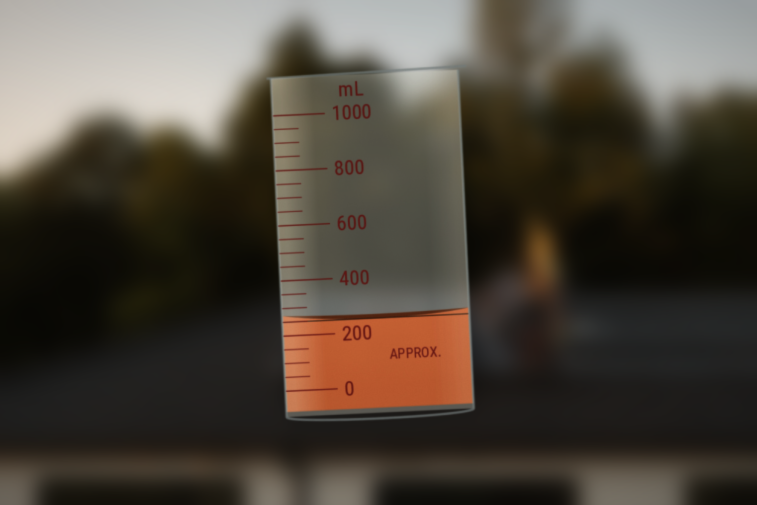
250
